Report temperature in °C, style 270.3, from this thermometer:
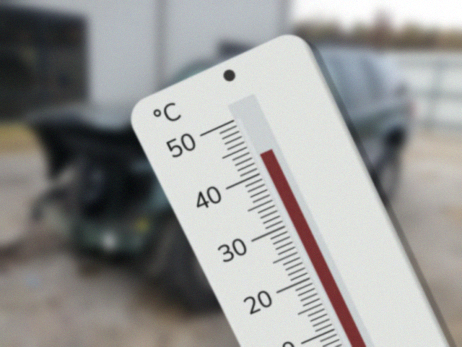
43
